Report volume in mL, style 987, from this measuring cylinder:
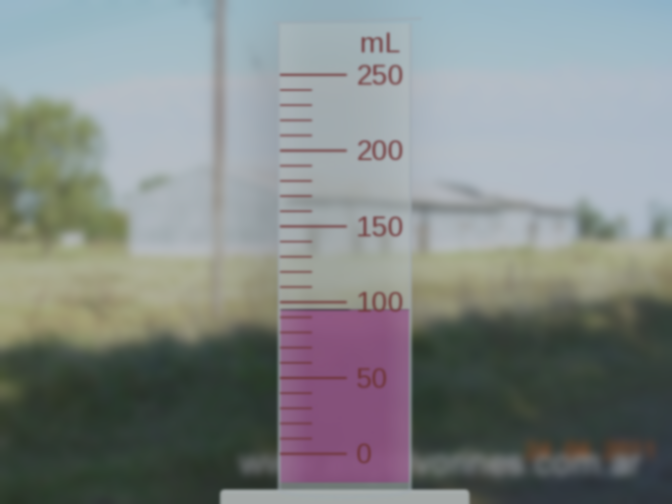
95
